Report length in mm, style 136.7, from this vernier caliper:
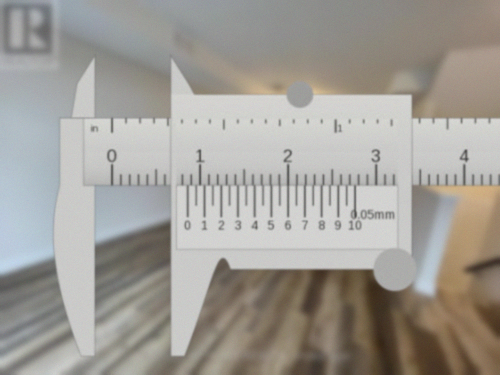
8.6
